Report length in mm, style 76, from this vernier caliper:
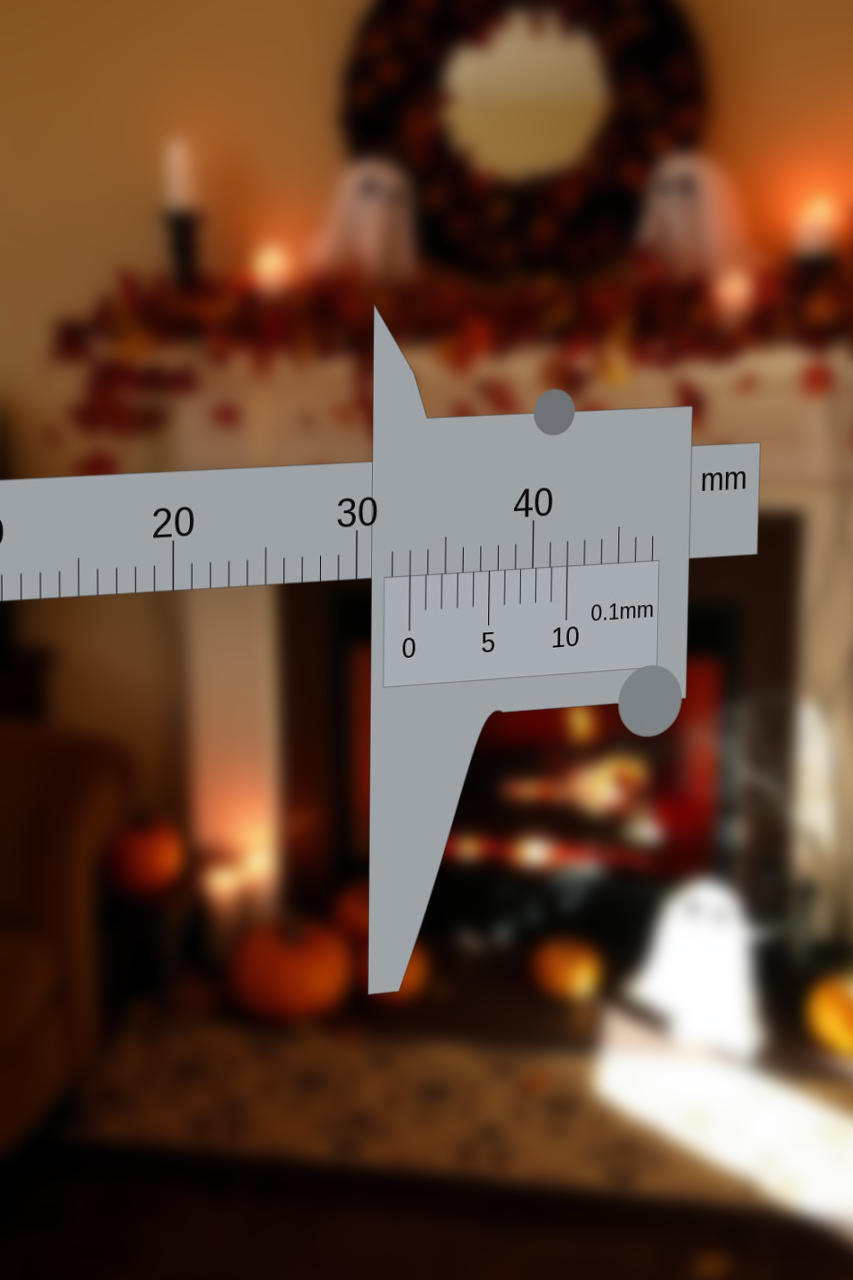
33.0
